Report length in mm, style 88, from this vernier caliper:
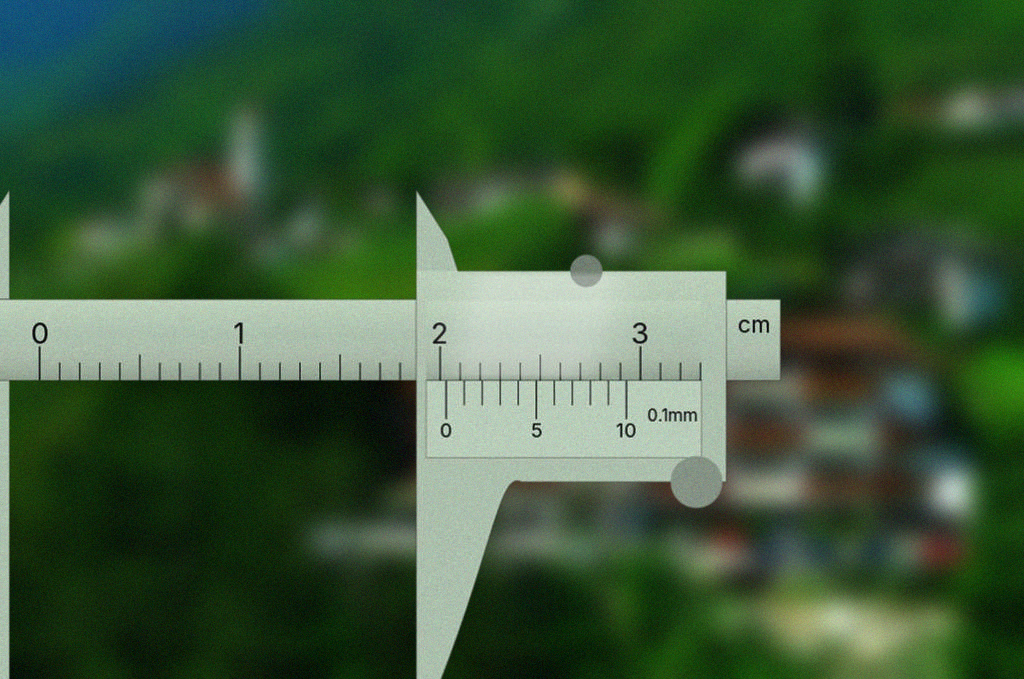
20.3
